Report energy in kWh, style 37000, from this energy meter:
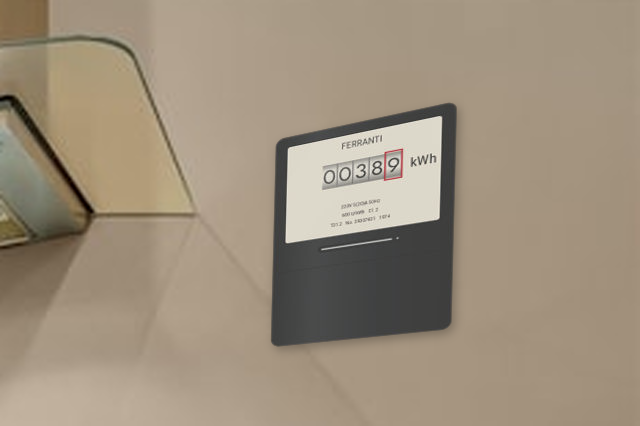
38.9
